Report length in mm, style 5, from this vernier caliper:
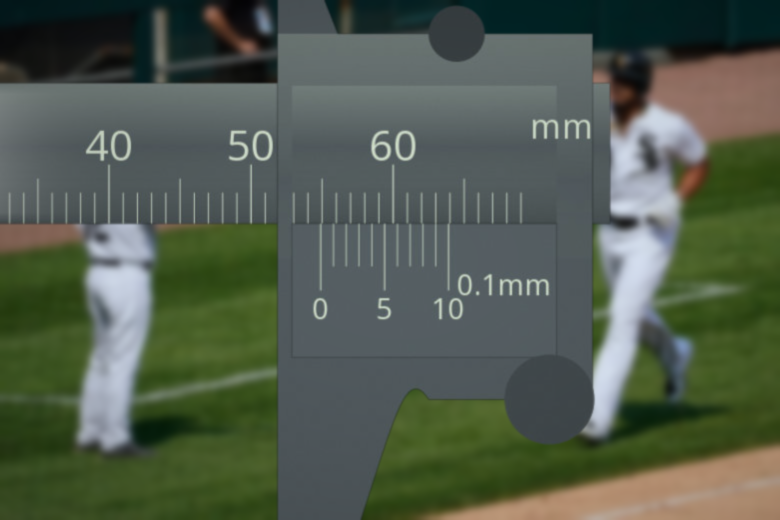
54.9
